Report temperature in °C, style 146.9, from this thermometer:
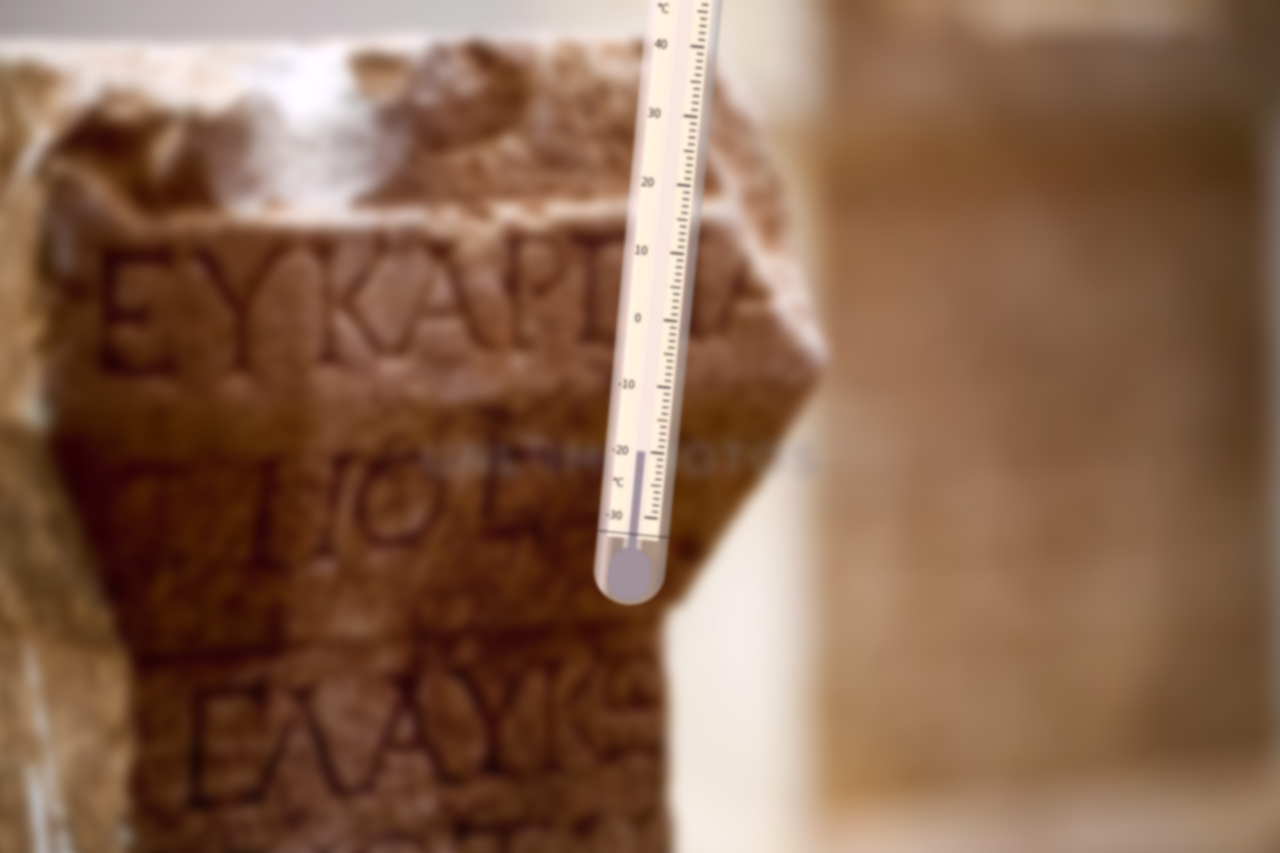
-20
